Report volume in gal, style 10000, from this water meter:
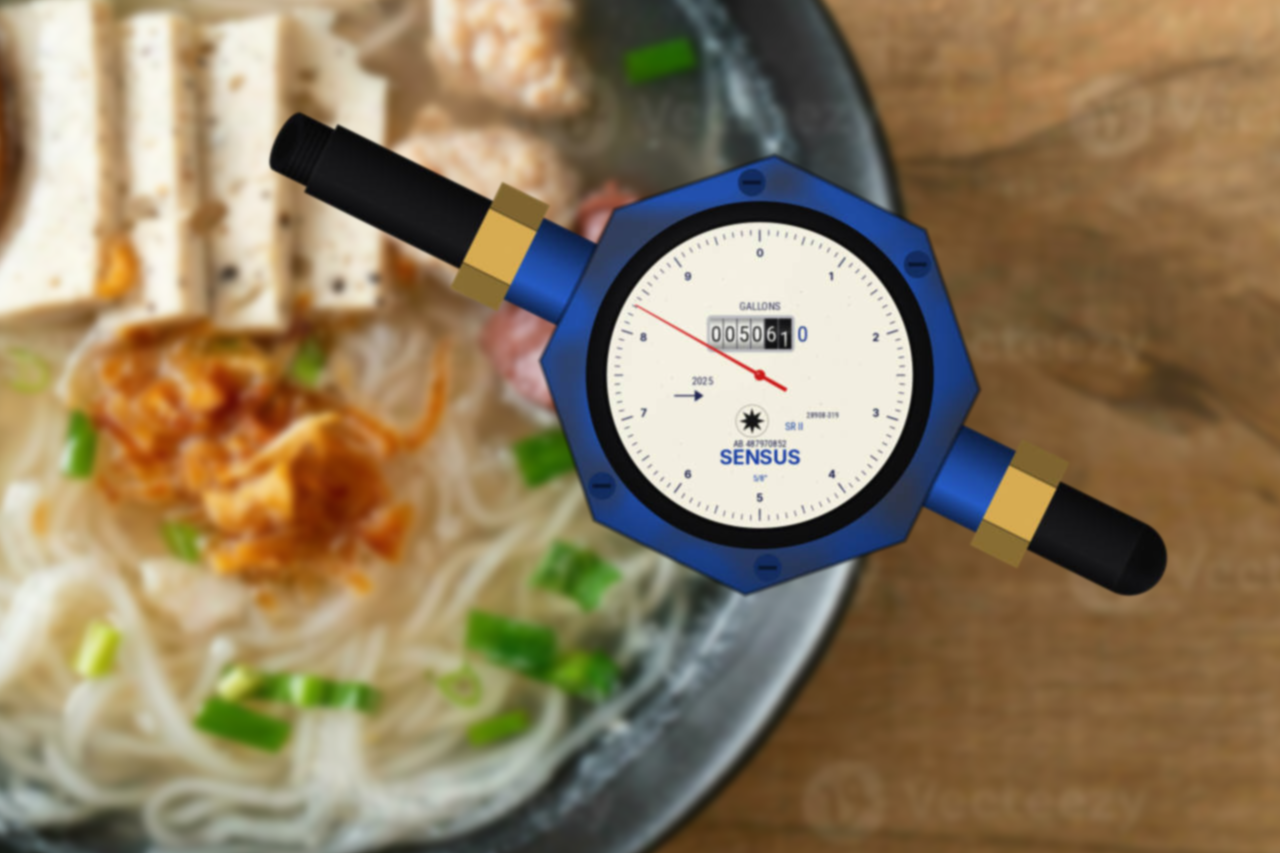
50608.3
